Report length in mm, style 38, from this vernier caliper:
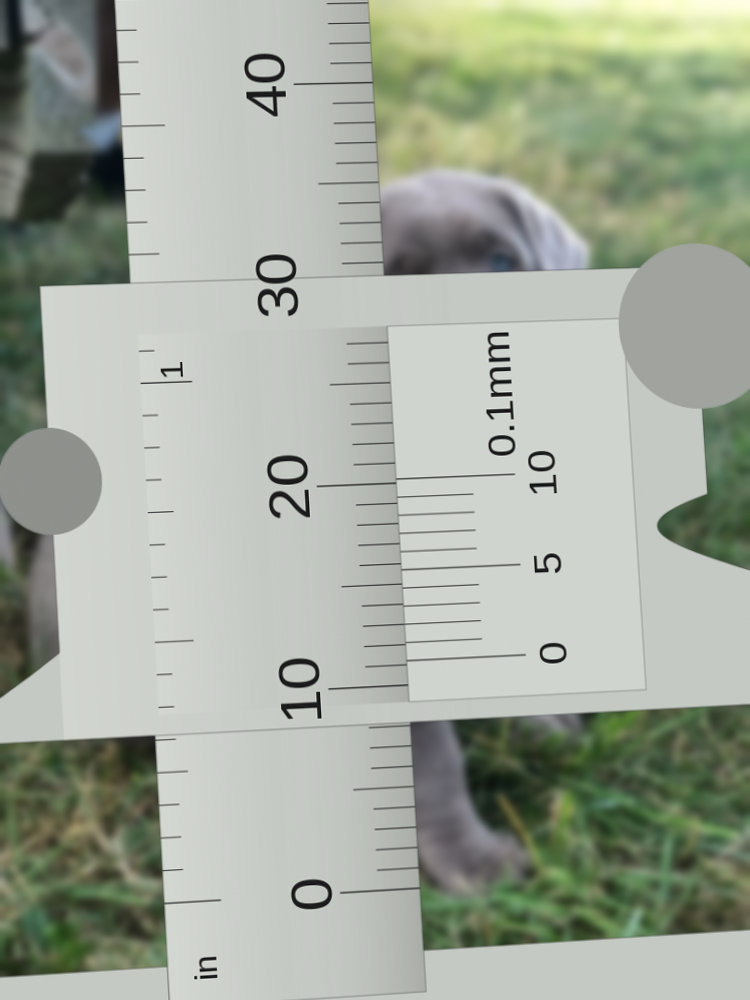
11.2
